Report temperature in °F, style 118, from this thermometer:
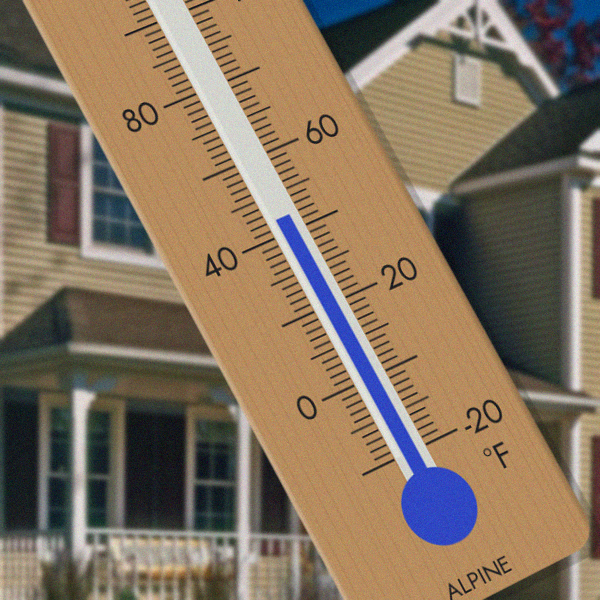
44
